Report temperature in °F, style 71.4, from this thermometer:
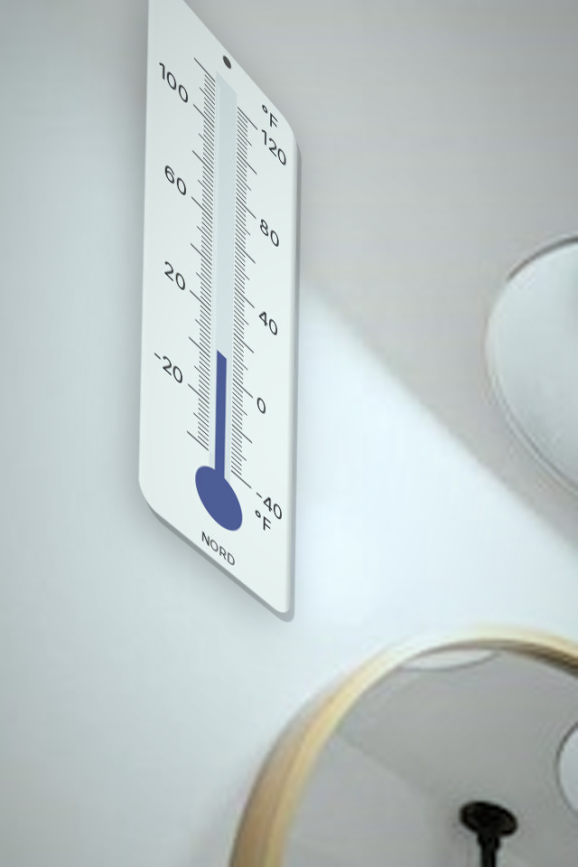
6
